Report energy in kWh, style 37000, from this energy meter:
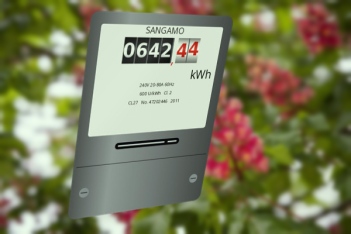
642.44
